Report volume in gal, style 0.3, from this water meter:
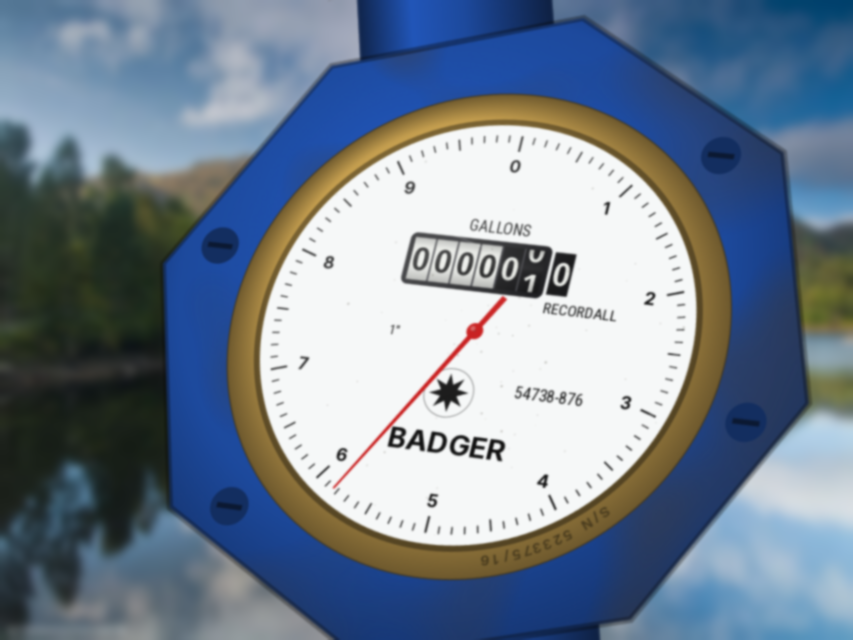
5.8
